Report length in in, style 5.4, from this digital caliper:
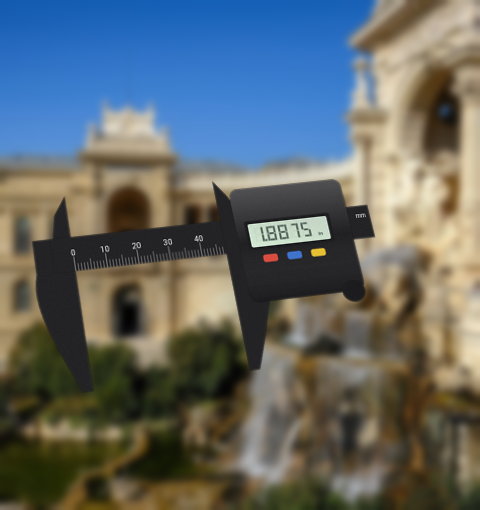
1.8875
